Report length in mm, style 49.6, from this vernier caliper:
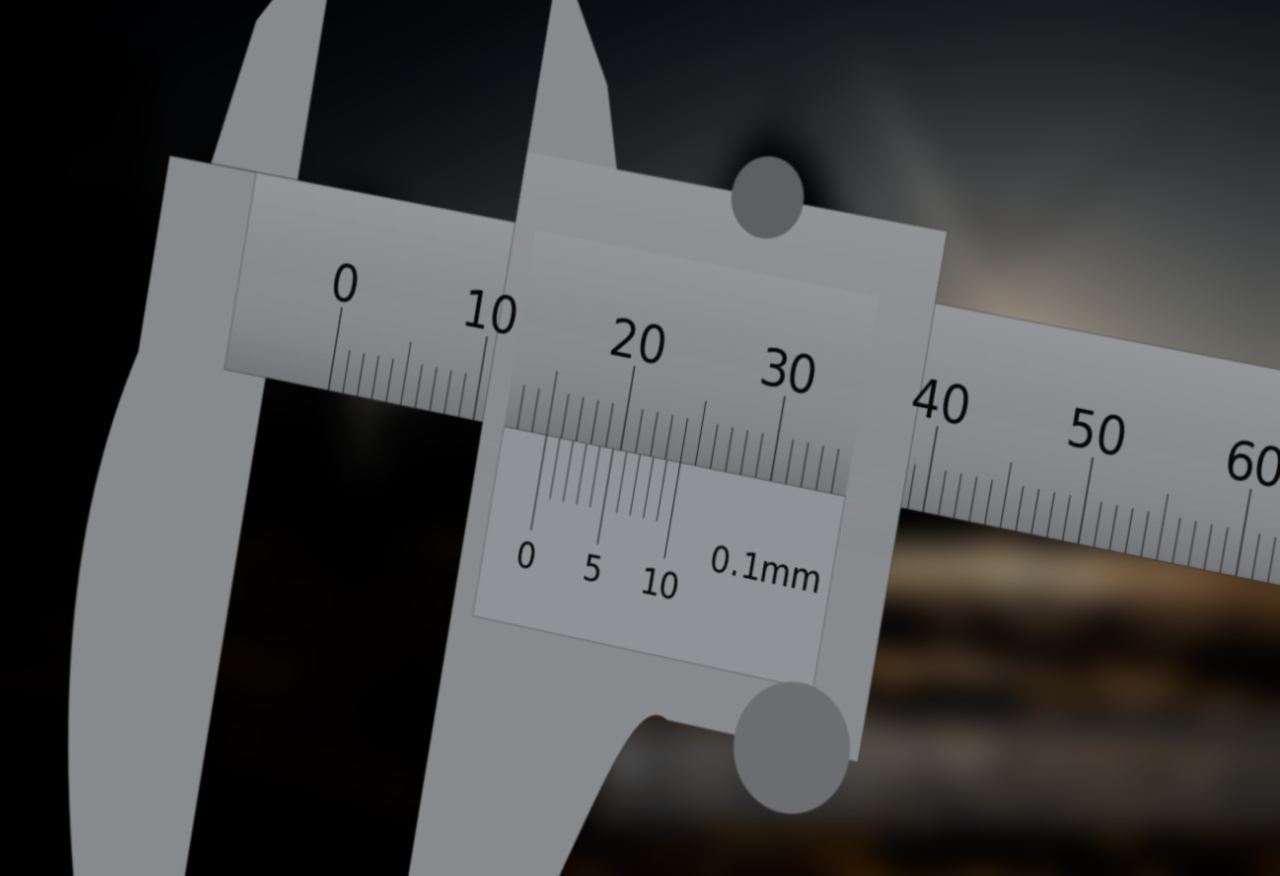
15.0
